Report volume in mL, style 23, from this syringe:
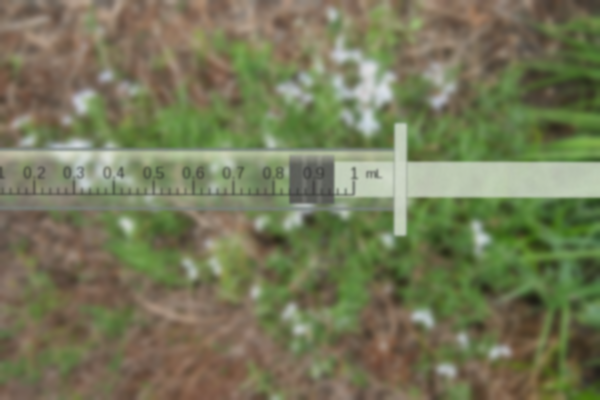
0.84
